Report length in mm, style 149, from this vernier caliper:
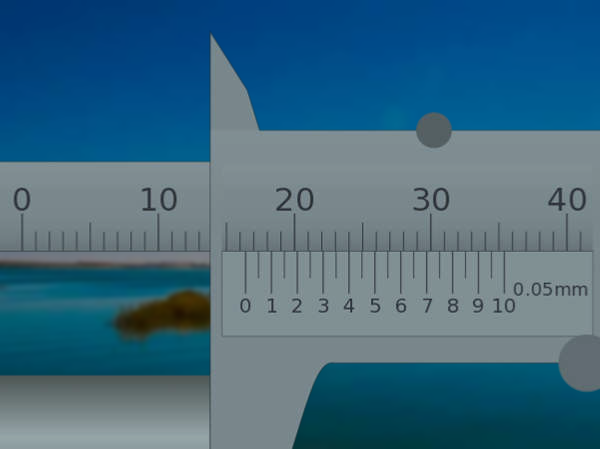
16.4
